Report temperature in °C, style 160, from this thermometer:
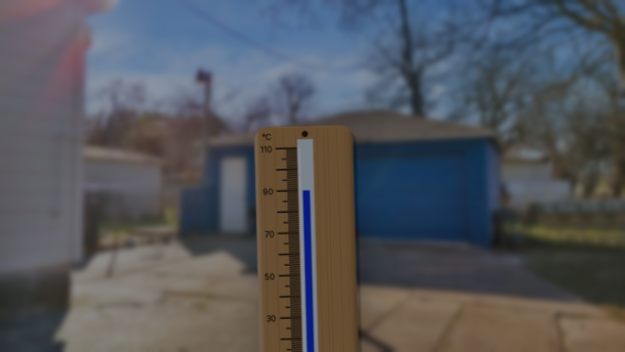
90
